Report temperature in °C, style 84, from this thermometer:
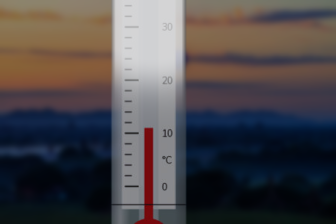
11
